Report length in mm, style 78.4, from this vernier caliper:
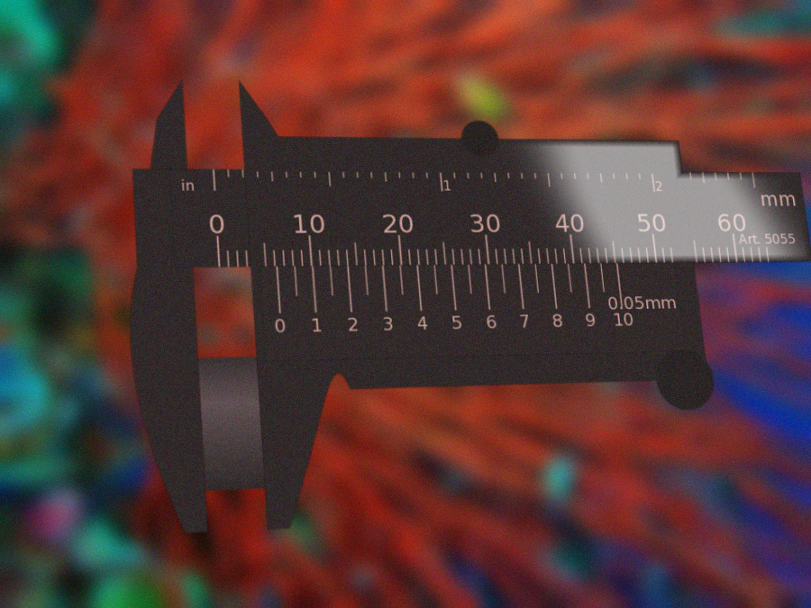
6.2
